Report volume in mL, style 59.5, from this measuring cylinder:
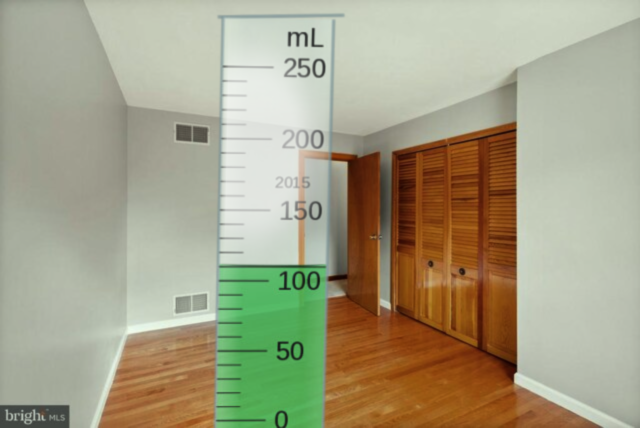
110
